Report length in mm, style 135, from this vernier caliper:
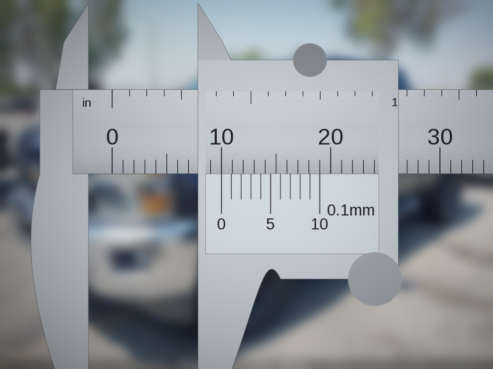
10.0
